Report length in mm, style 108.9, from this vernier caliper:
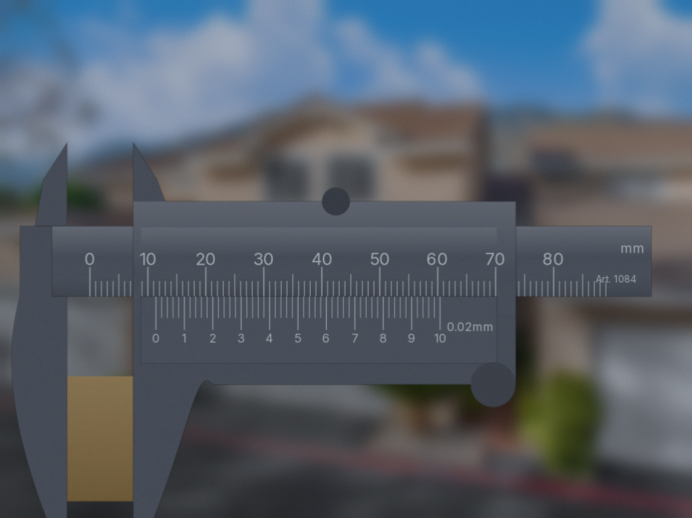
11.4
